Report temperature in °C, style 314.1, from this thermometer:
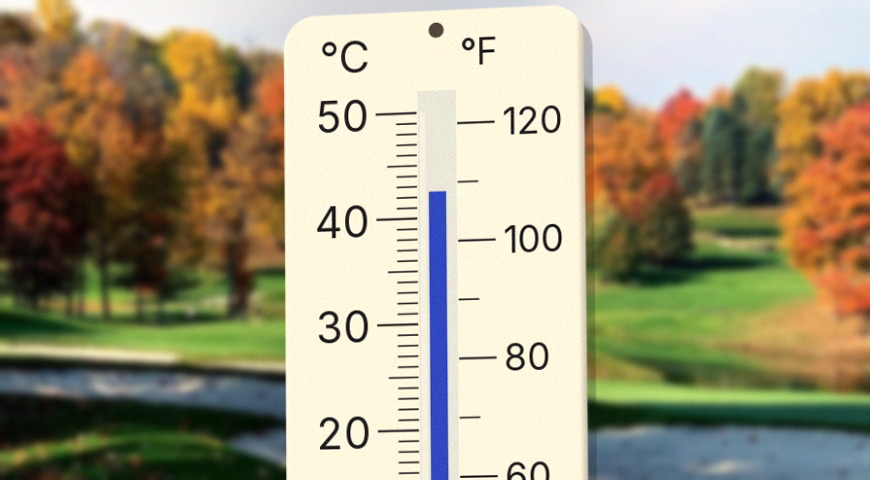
42.5
